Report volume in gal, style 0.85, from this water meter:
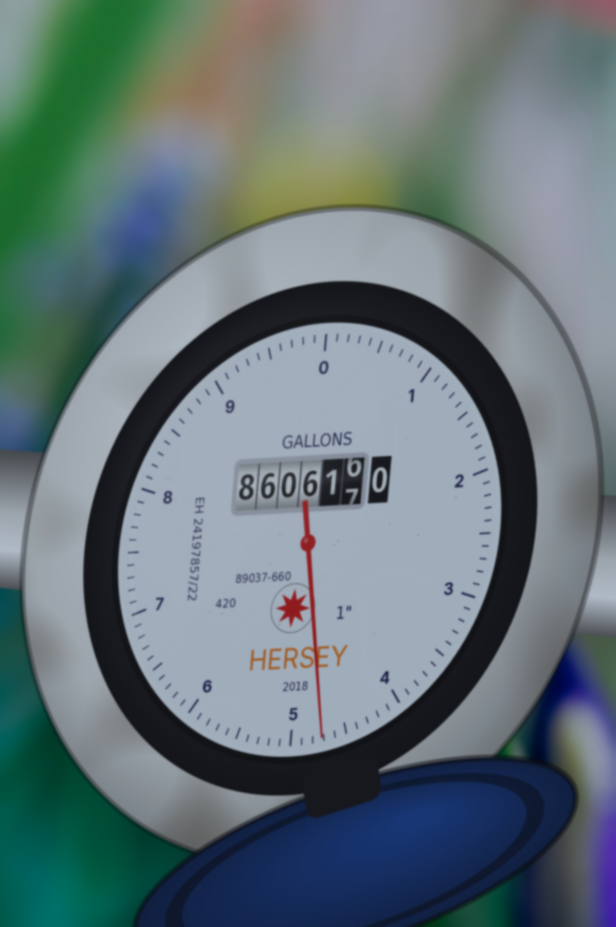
8606164.7
